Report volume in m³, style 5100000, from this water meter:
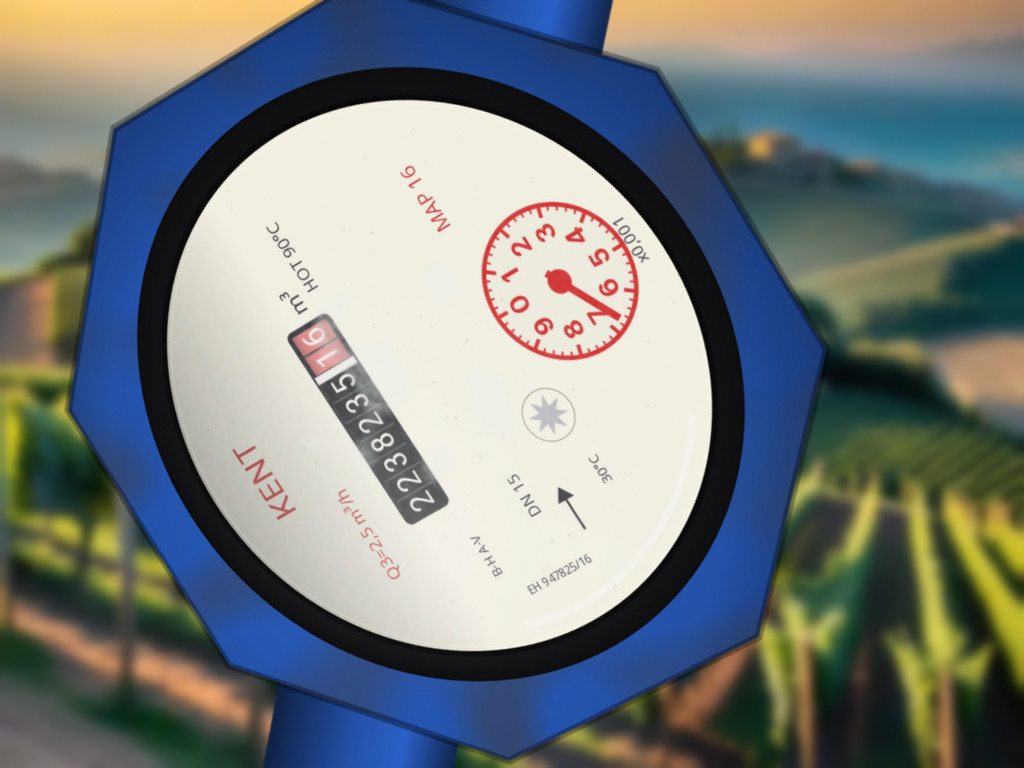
2238235.166
